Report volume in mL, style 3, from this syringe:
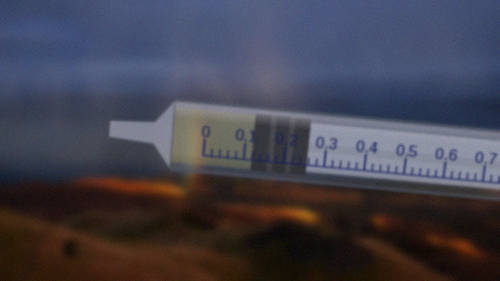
0.12
